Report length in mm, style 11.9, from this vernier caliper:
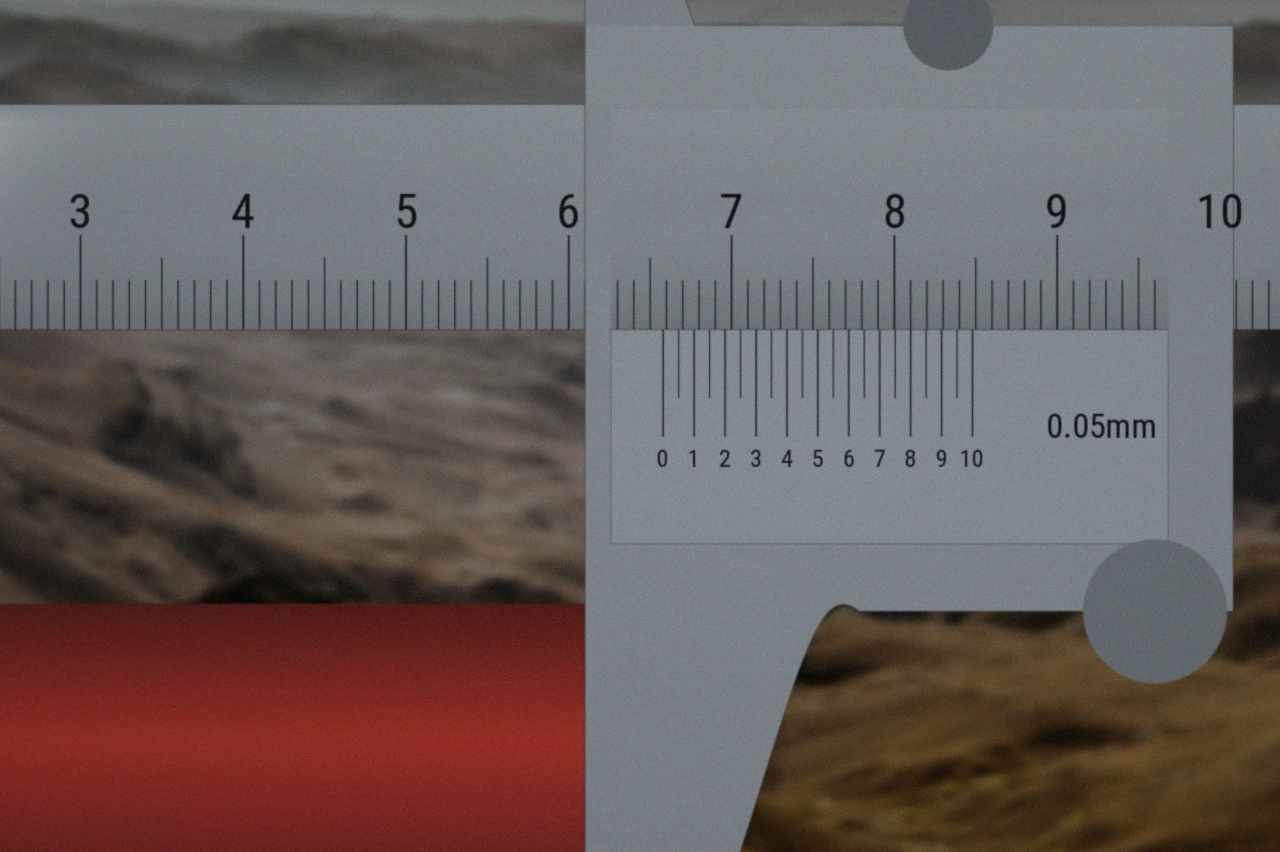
65.8
